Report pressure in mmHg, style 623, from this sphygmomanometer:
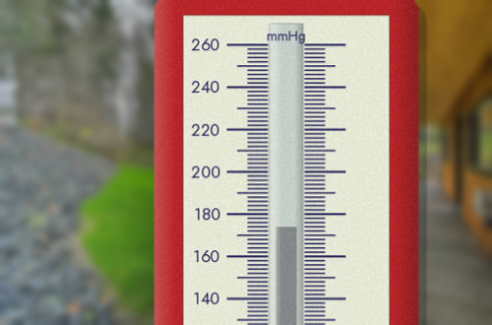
174
